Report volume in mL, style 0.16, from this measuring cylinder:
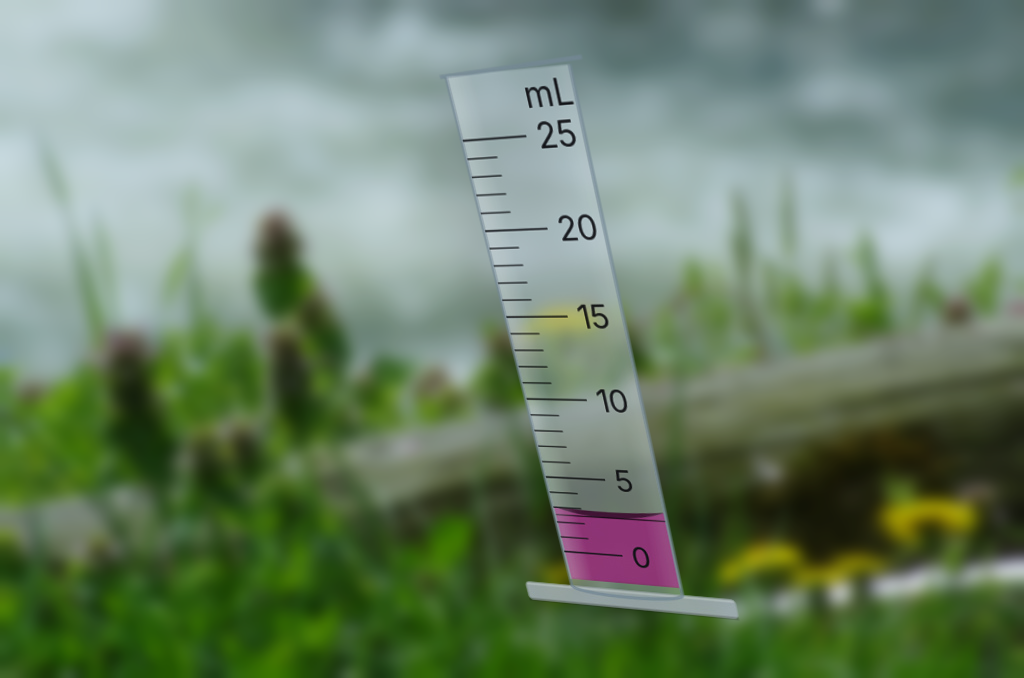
2.5
